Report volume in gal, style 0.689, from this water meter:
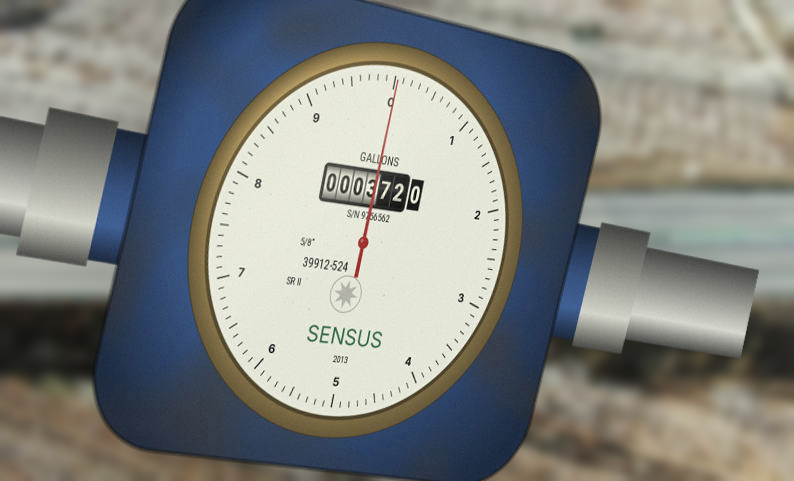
3720.0
